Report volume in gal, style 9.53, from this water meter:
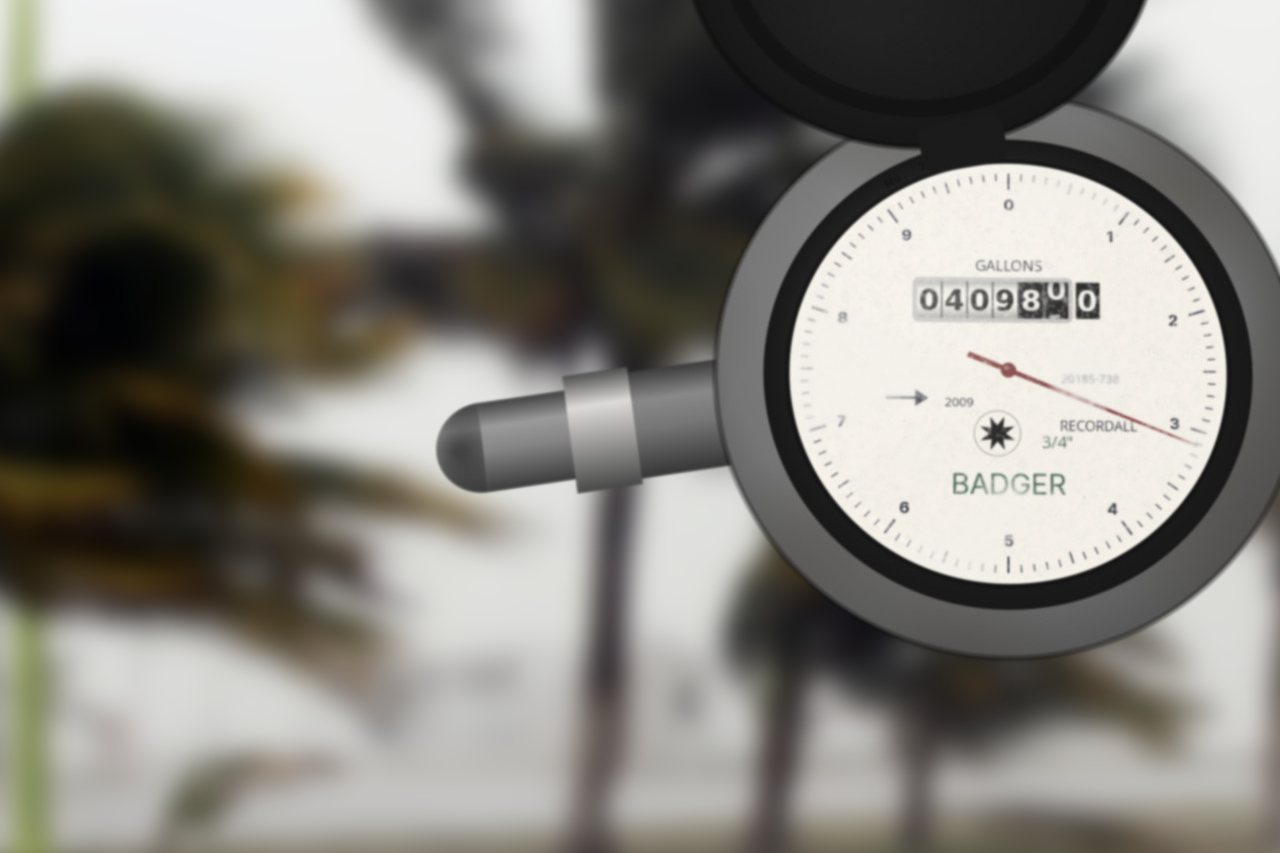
409803.1
